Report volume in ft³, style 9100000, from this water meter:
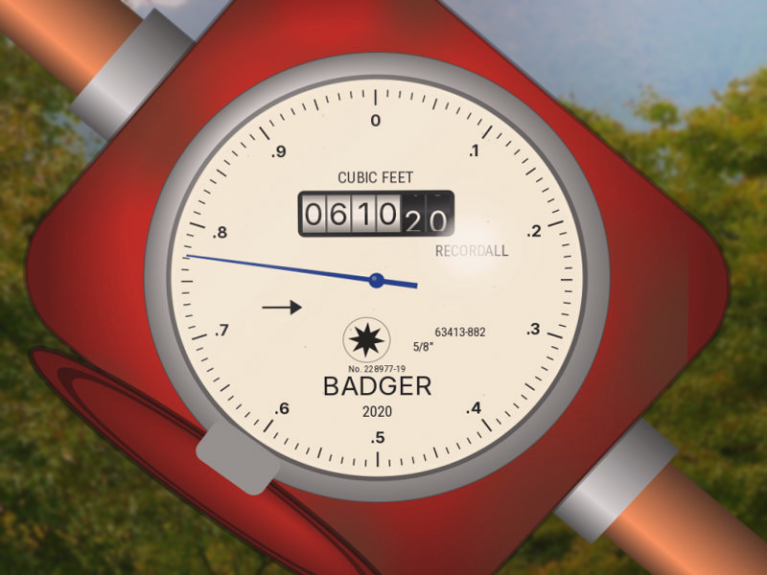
61019.77
